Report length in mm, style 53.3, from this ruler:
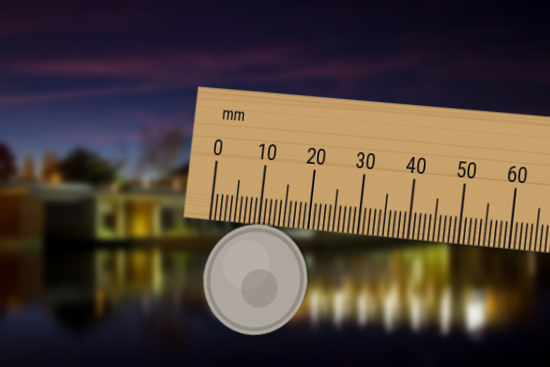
21
